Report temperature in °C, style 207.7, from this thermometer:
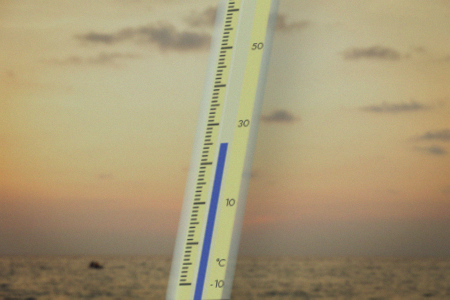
25
